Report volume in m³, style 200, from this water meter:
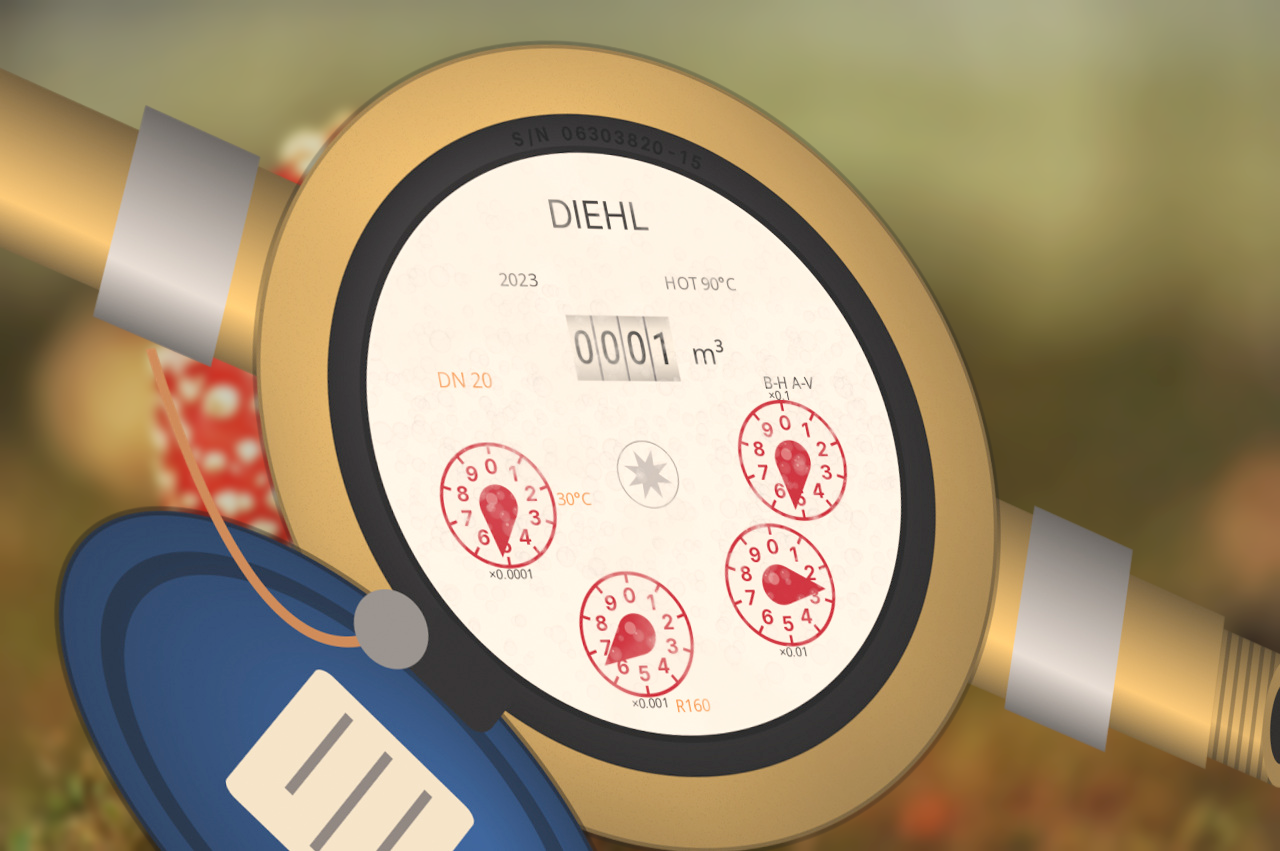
1.5265
